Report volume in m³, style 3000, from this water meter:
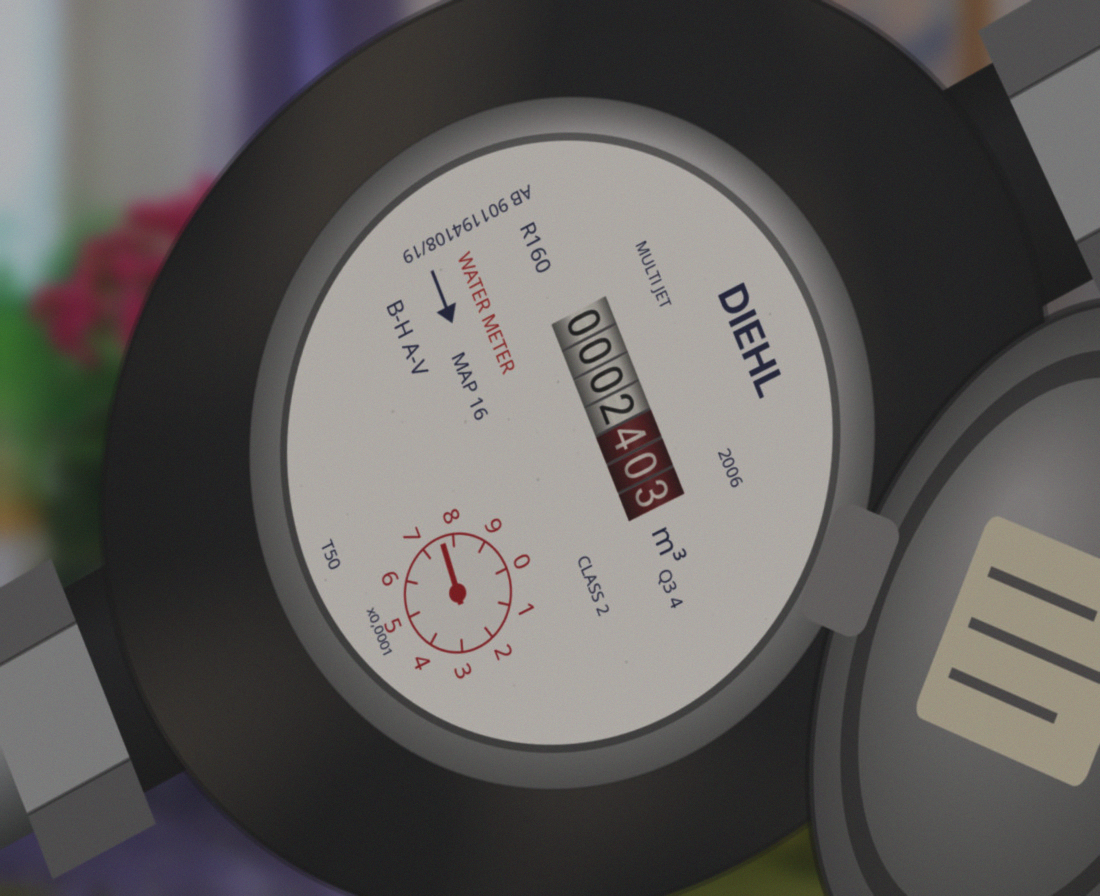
2.4037
